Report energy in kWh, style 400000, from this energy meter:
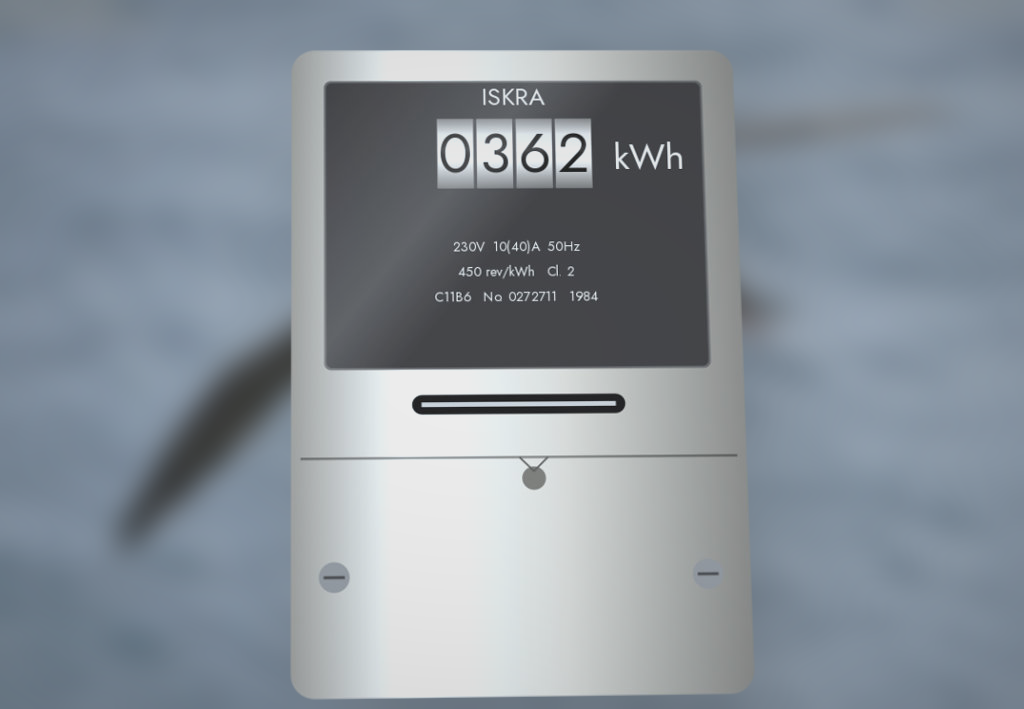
362
